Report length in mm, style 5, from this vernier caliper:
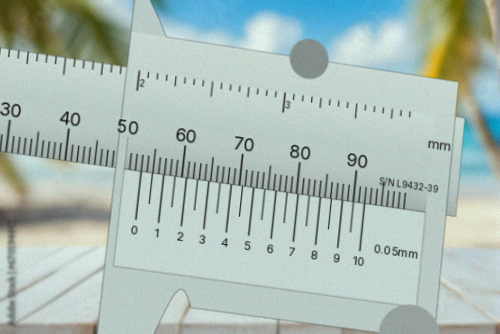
53.0
